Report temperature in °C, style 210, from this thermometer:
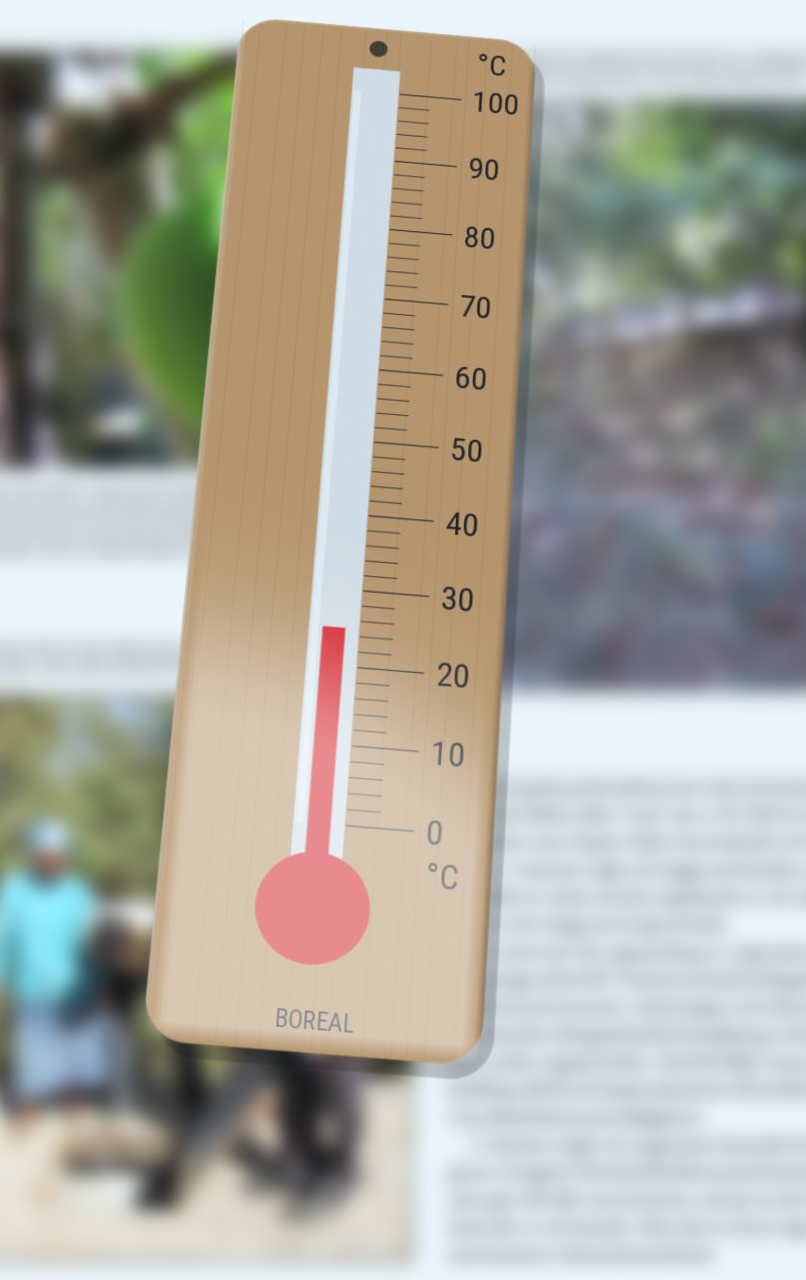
25
